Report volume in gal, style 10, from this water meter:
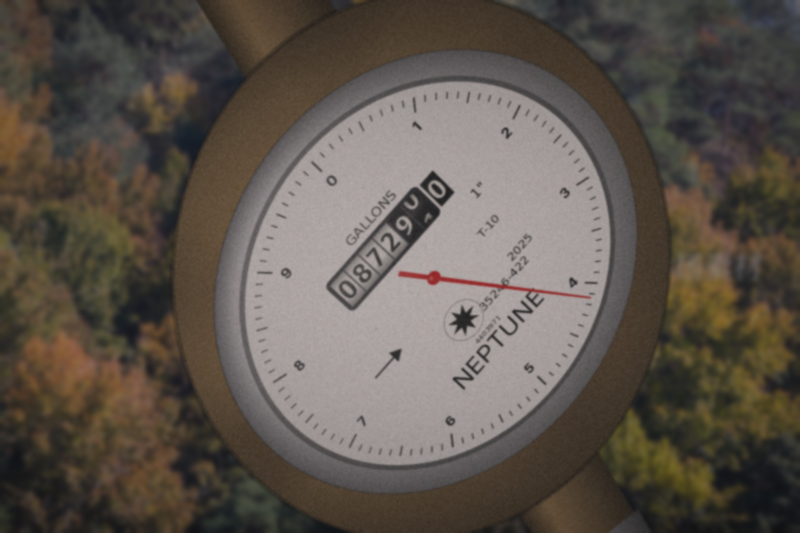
872904.1
